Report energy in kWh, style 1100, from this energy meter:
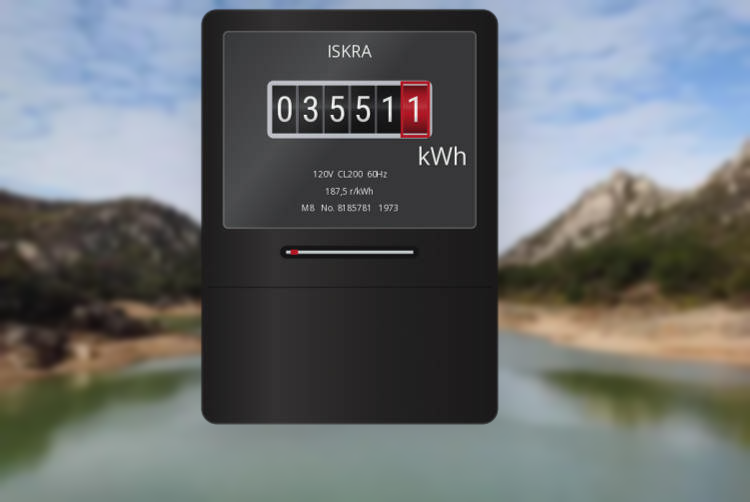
3551.1
